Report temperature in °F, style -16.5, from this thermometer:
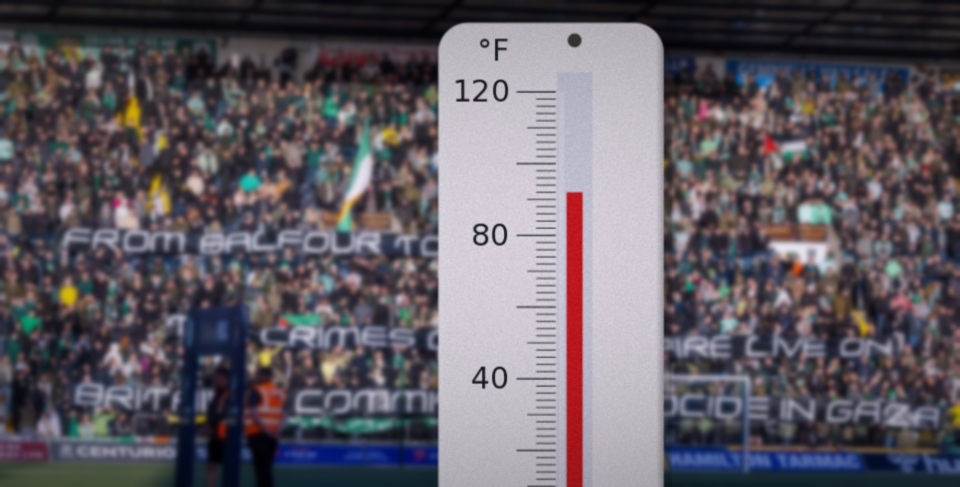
92
